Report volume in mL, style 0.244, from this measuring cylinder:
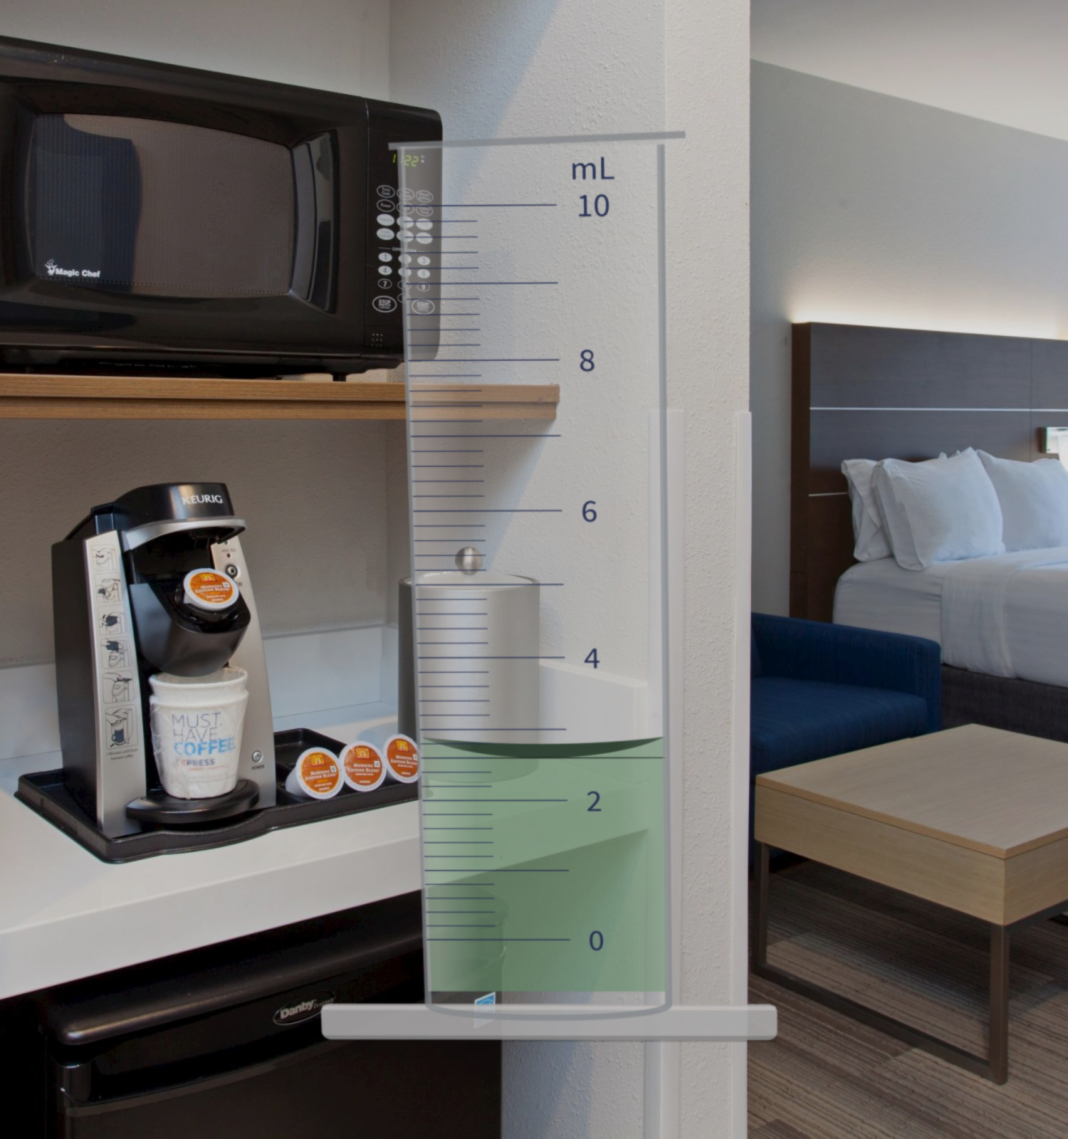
2.6
